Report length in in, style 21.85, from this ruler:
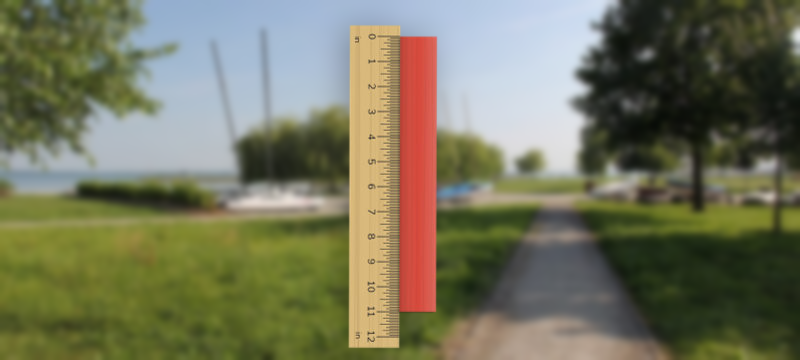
11
